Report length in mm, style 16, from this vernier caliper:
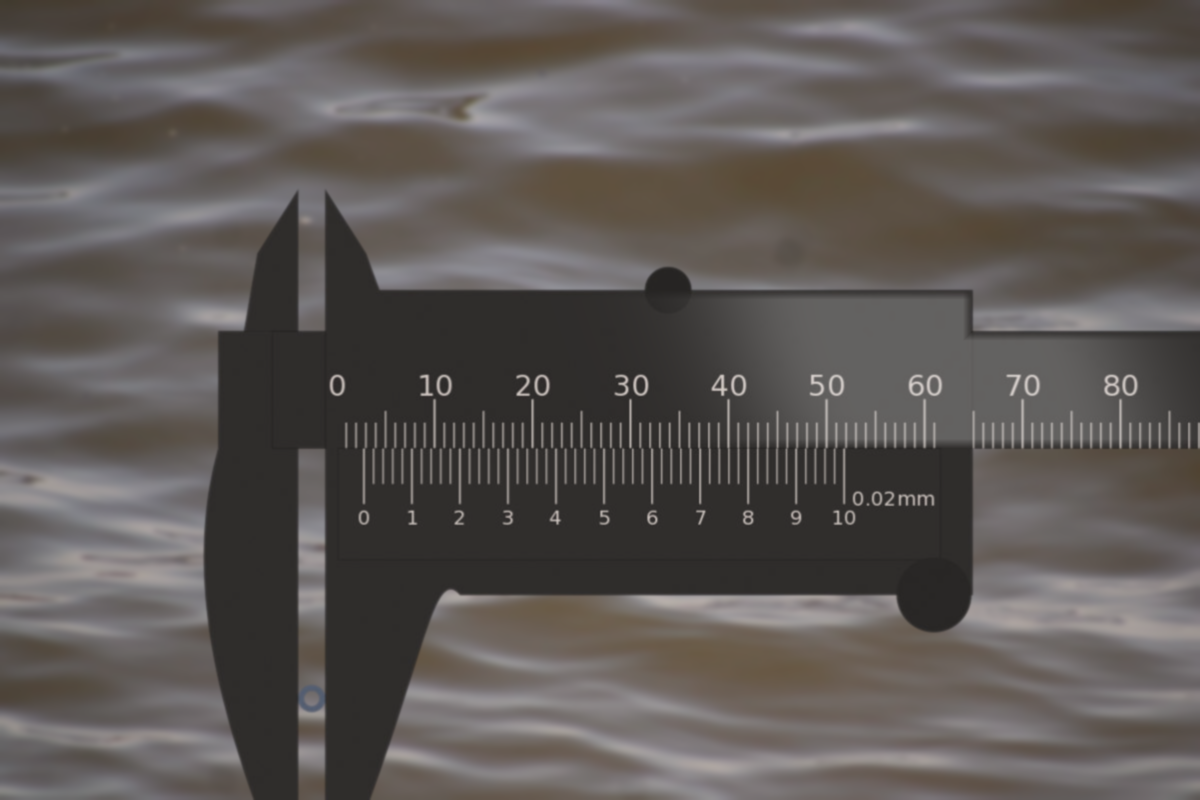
2.8
